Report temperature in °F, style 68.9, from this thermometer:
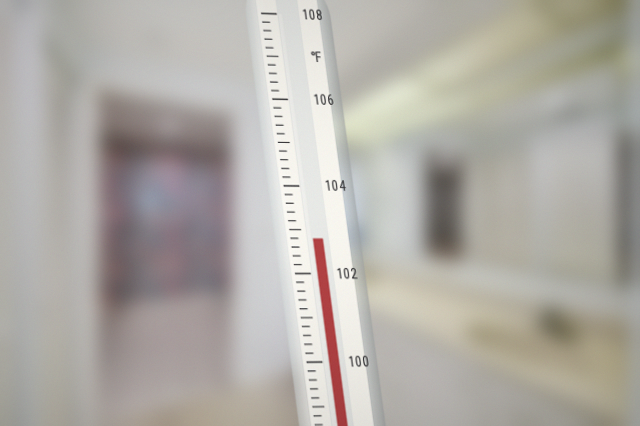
102.8
